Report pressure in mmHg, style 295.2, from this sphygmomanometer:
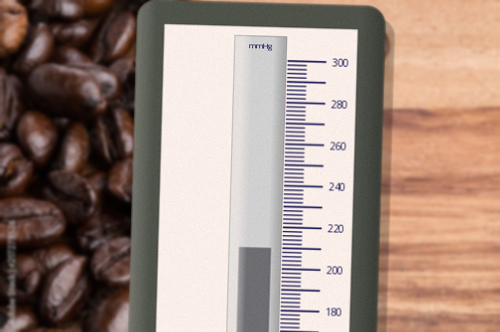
210
